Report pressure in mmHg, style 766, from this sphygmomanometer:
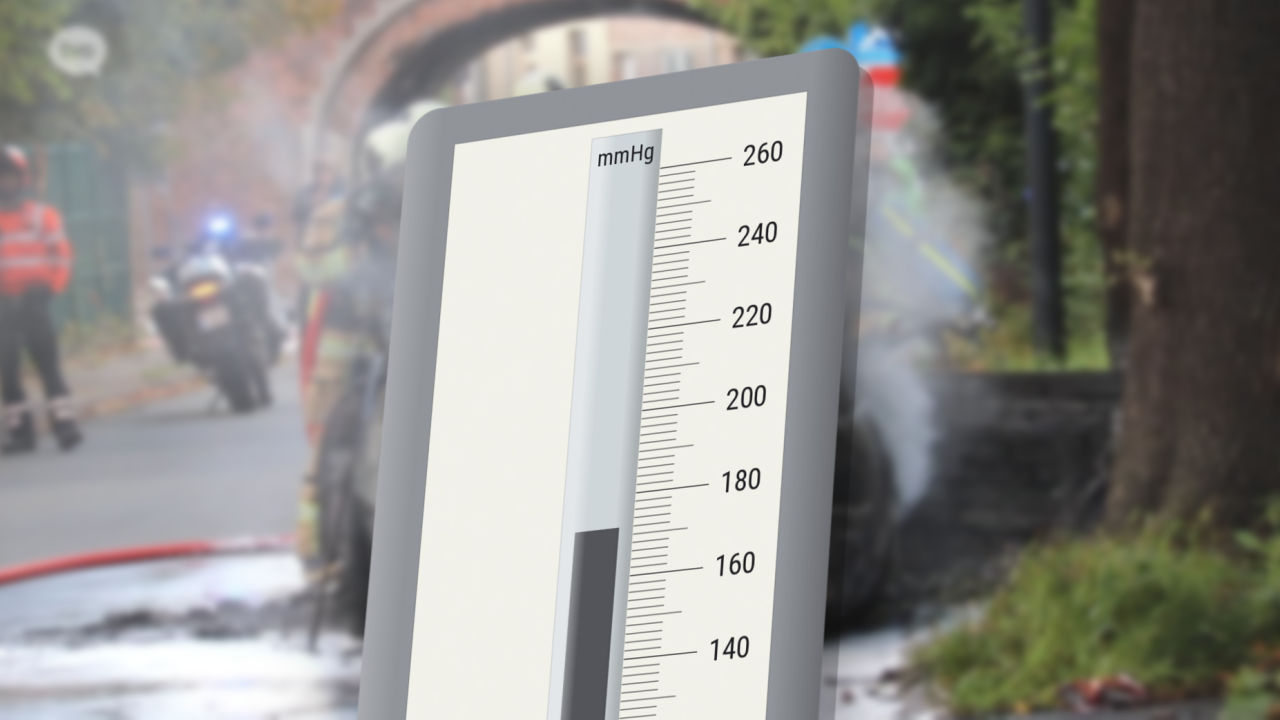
172
